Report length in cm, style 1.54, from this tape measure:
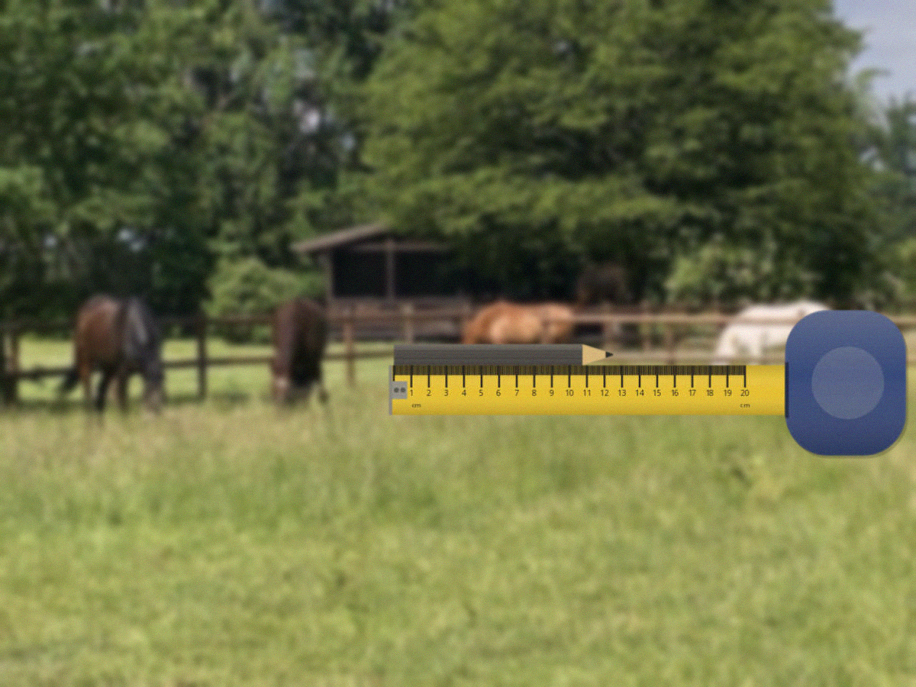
12.5
